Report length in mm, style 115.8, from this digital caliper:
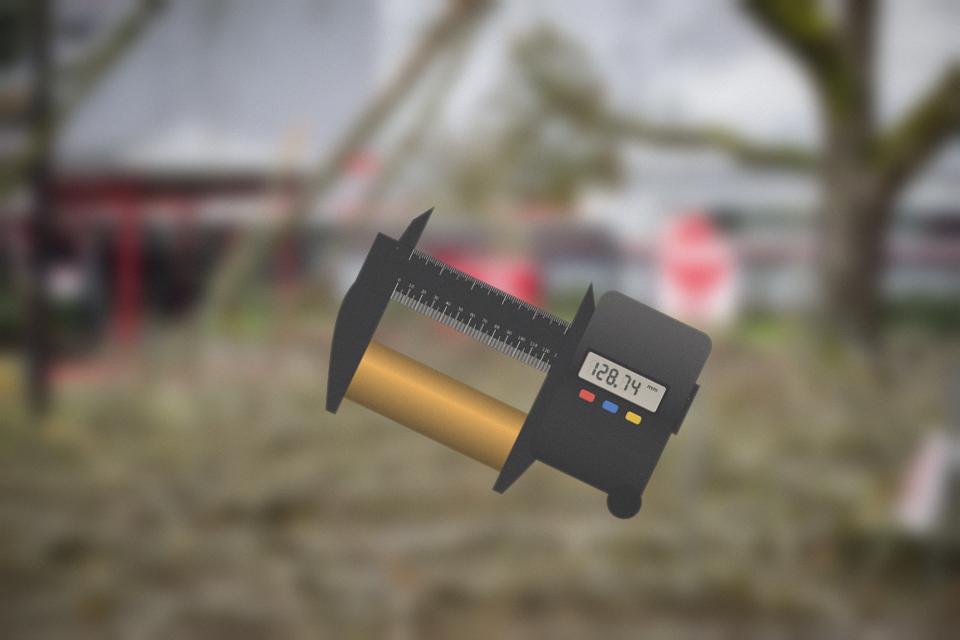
128.74
